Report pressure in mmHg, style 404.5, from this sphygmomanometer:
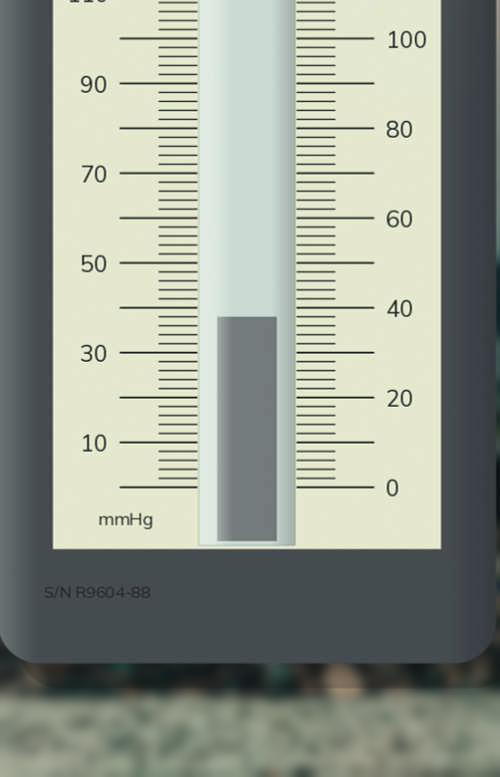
38
